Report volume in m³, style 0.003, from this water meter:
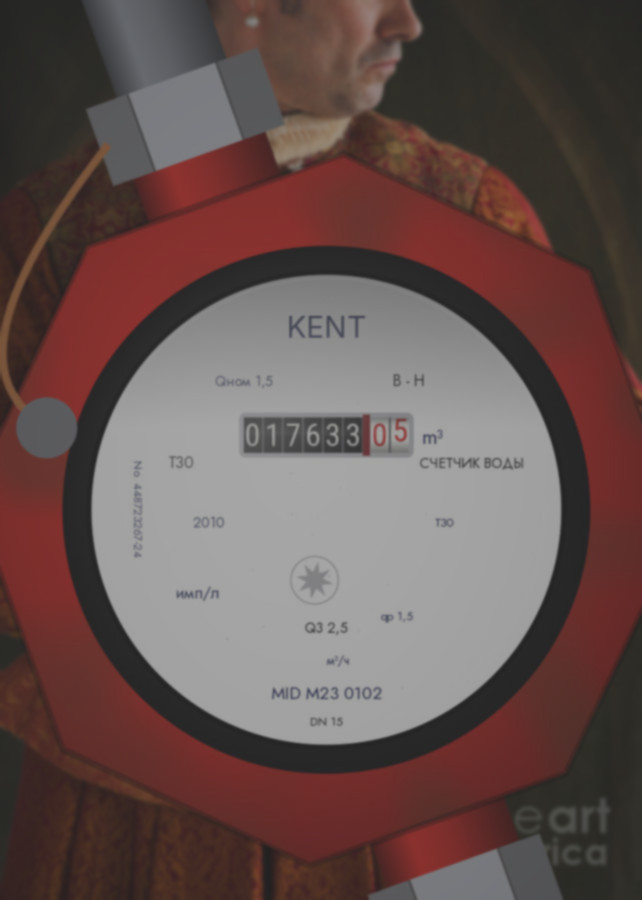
17633.05
